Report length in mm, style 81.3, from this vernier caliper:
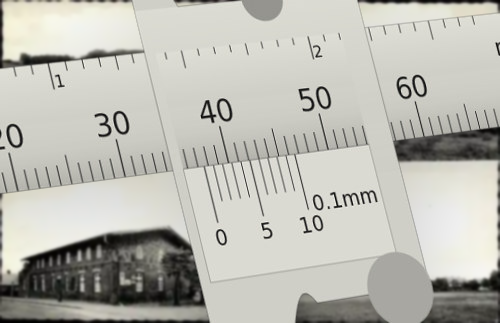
37.6
